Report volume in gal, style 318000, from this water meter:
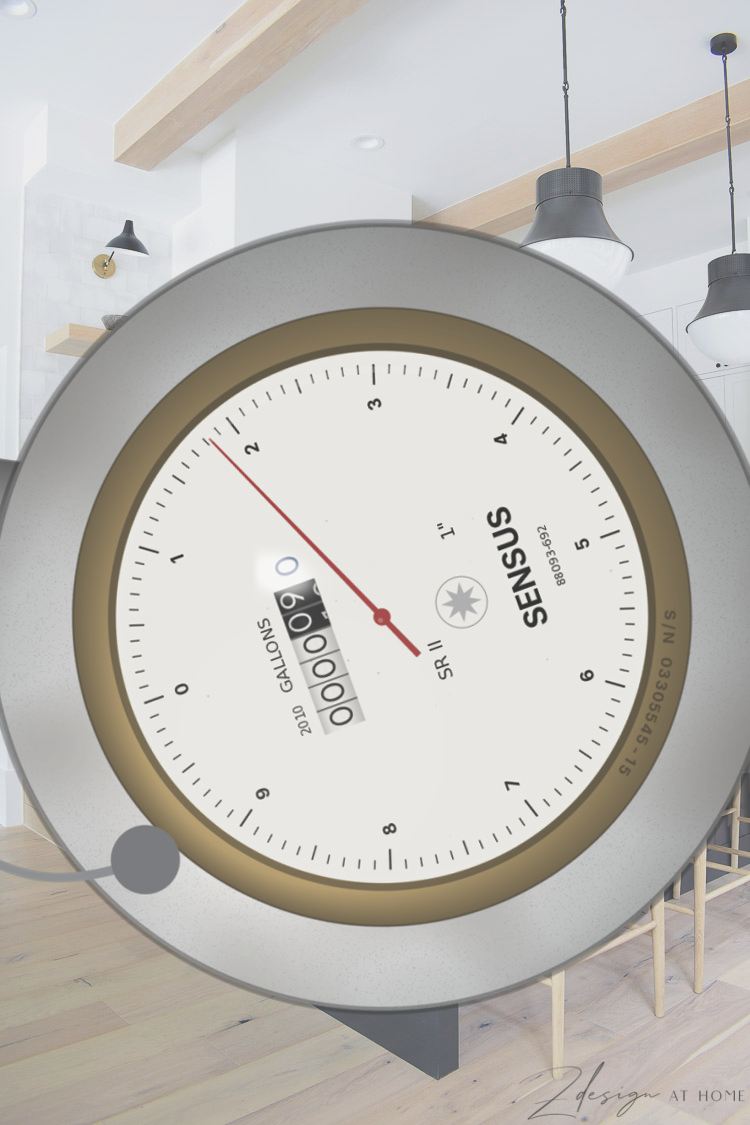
91.8
